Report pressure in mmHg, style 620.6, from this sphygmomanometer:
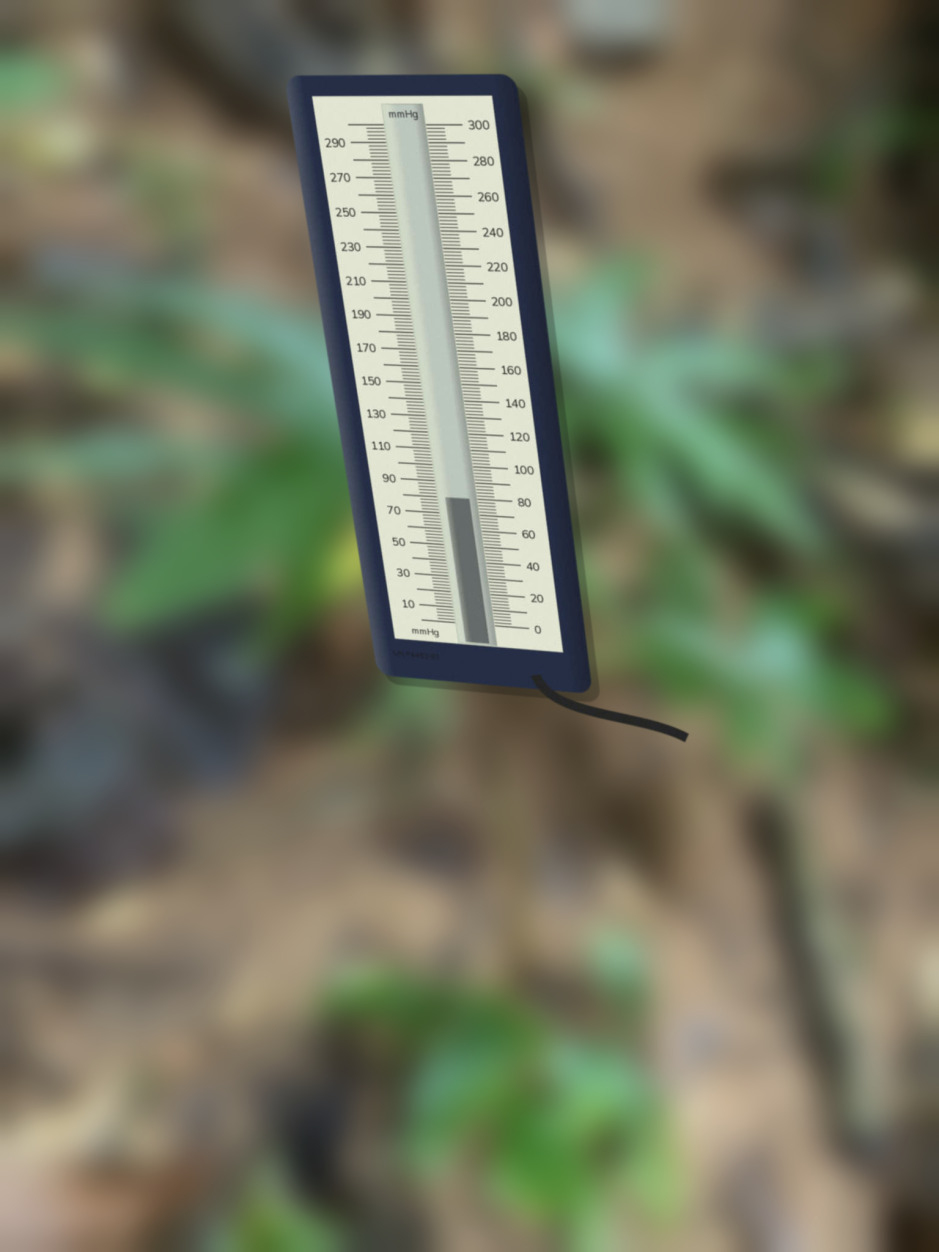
80
